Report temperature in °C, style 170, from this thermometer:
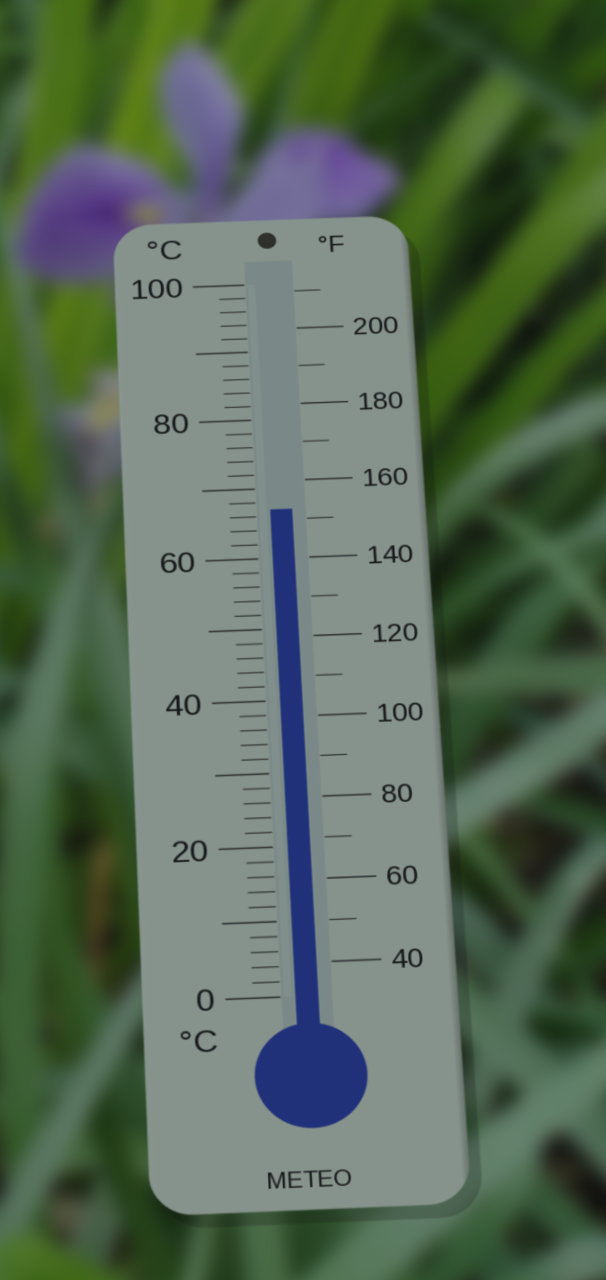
67
